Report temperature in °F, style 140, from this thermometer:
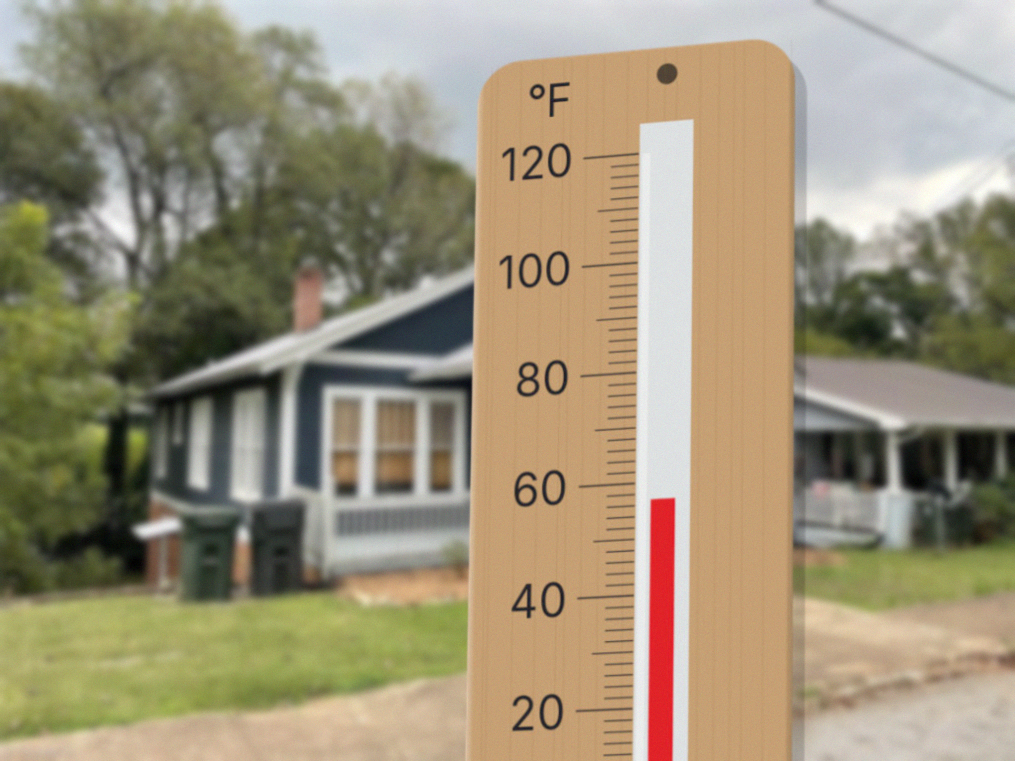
57
